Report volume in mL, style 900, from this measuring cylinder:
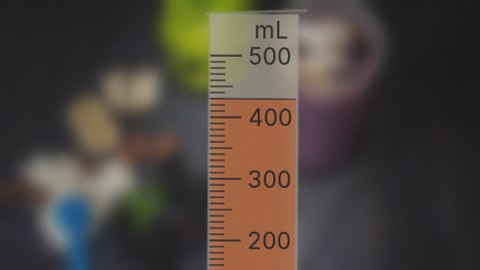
430
